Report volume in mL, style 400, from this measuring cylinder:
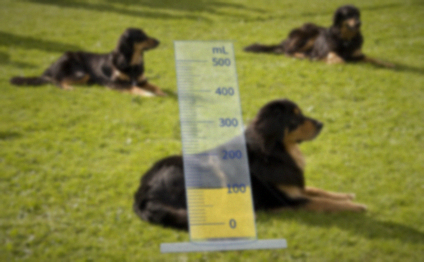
100
